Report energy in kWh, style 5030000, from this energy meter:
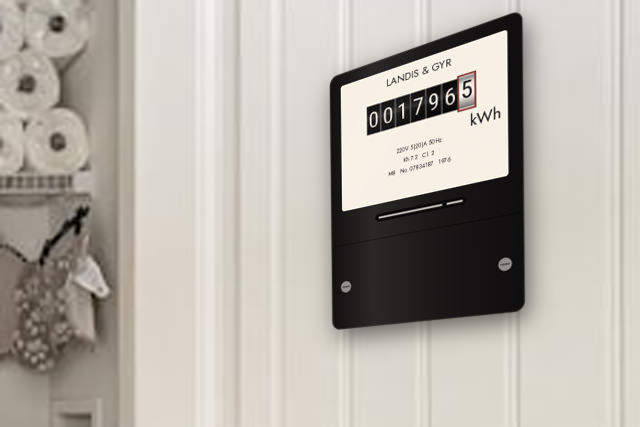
1796.5
